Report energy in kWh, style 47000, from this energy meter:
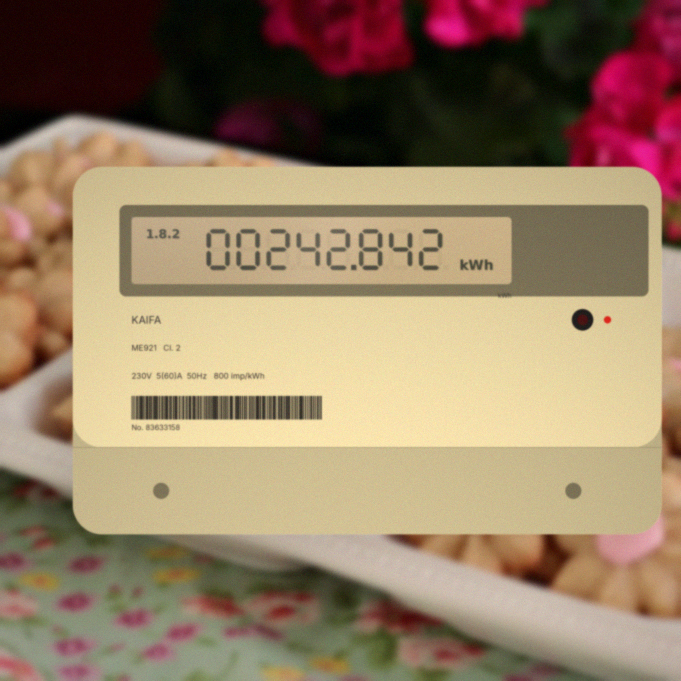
242.842
